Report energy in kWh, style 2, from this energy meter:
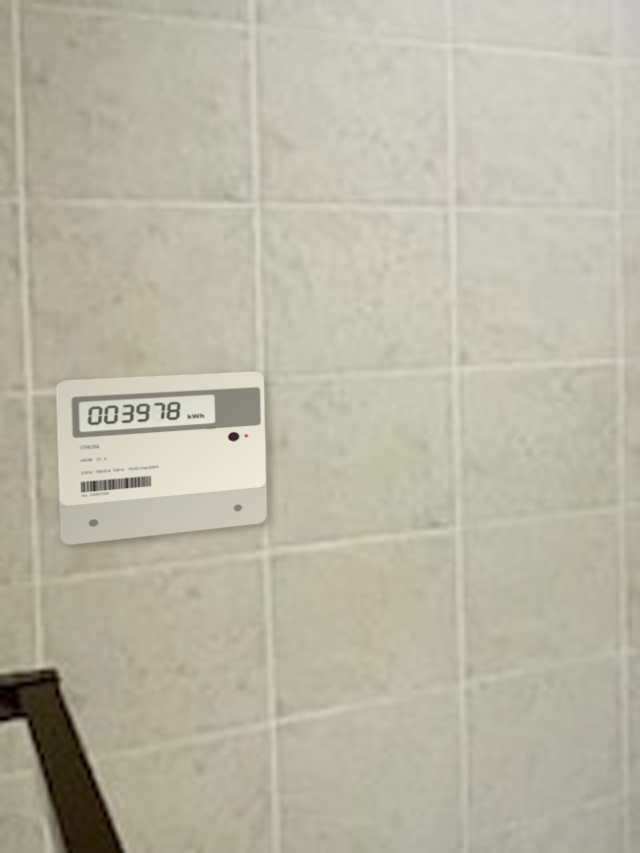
3978
